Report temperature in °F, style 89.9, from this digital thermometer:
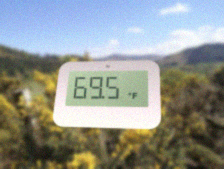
69.5
